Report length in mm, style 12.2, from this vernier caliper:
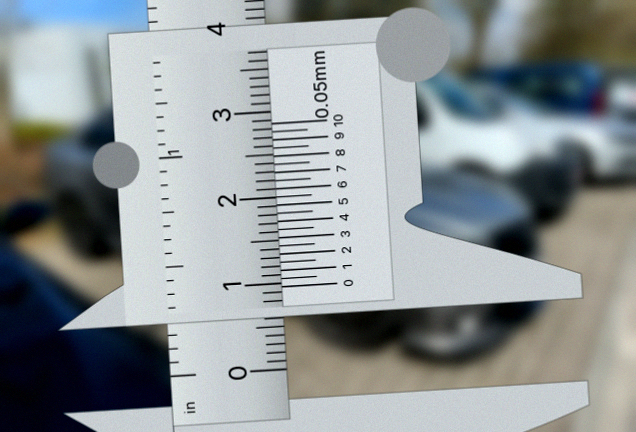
9.6
